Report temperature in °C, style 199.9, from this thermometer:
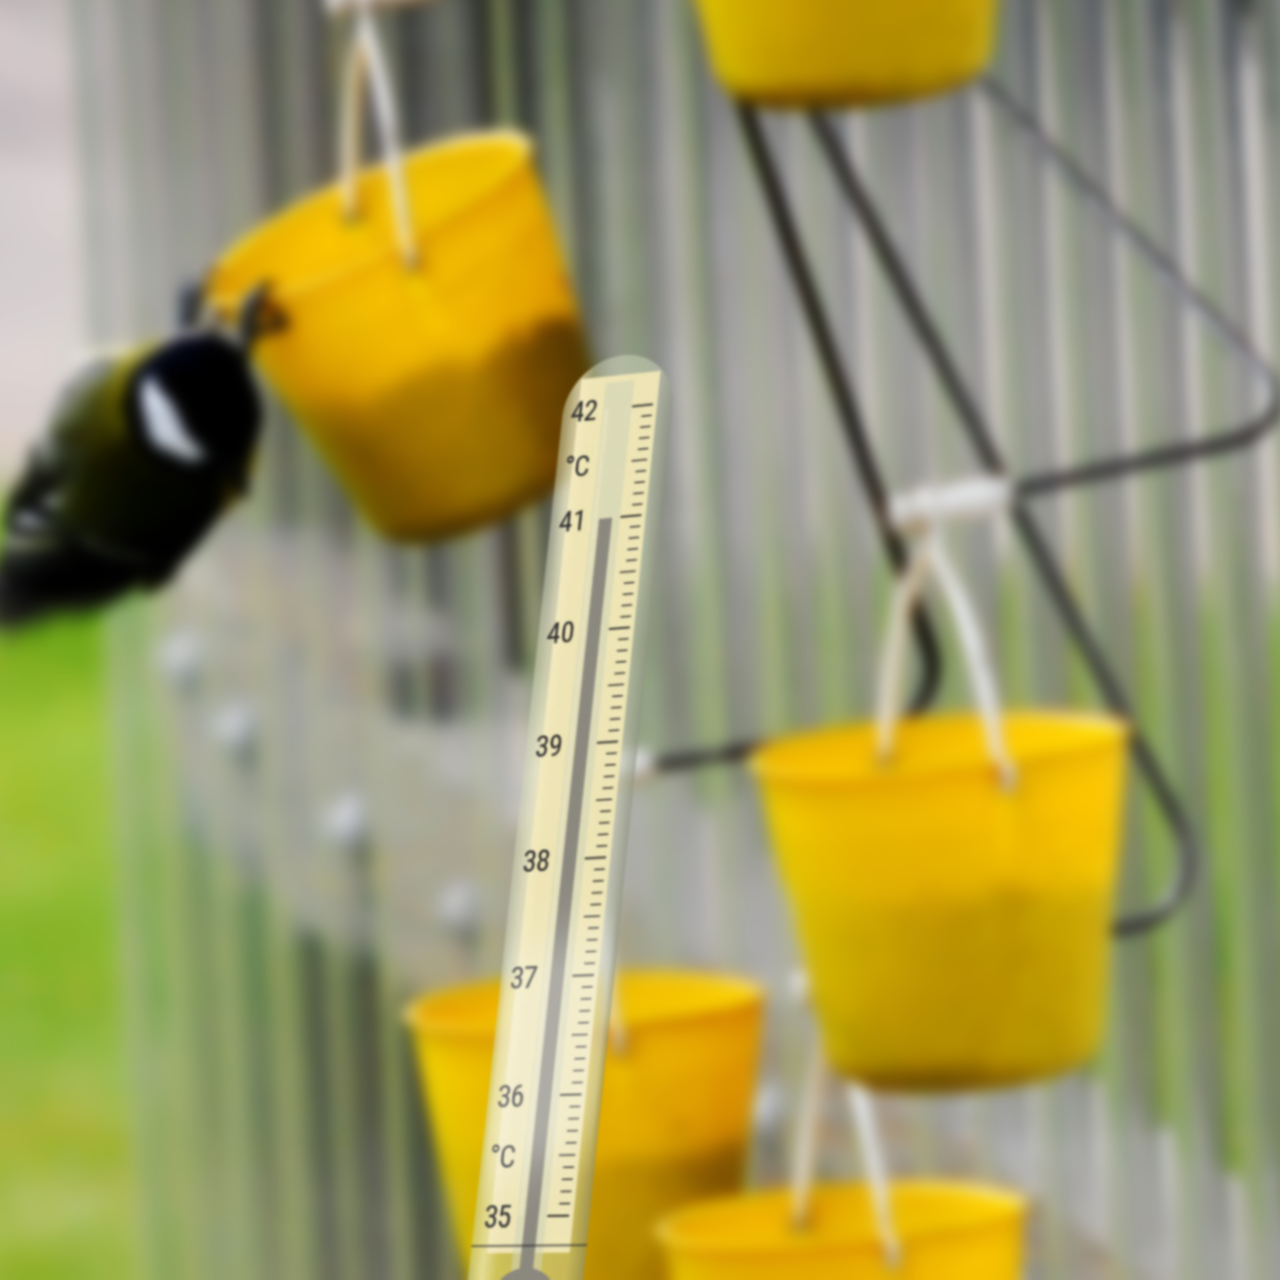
41
